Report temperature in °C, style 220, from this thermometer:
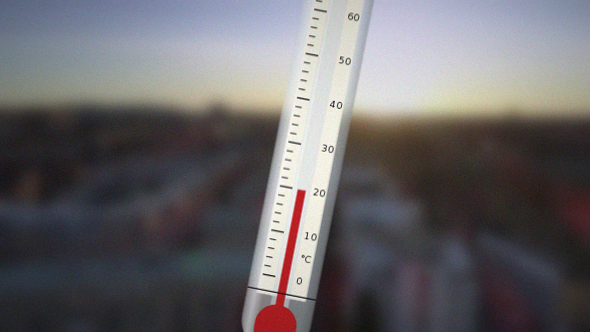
20
